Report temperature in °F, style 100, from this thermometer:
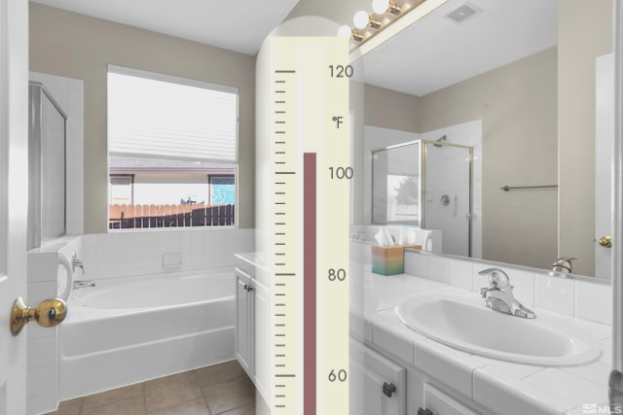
104
